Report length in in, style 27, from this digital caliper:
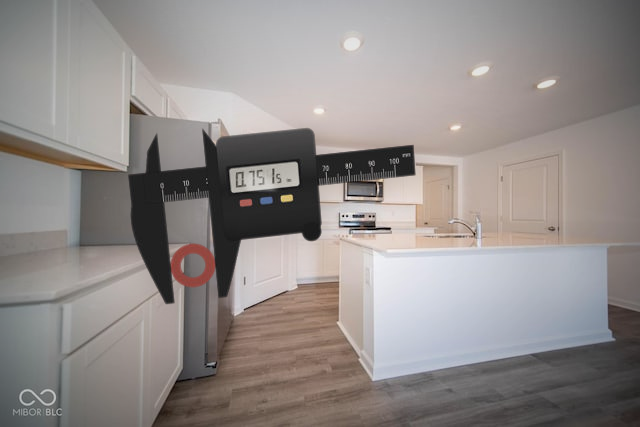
0.7515
